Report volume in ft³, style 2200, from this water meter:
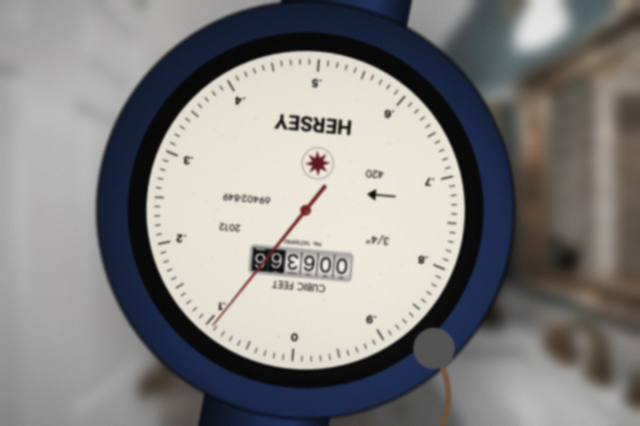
6366.09
